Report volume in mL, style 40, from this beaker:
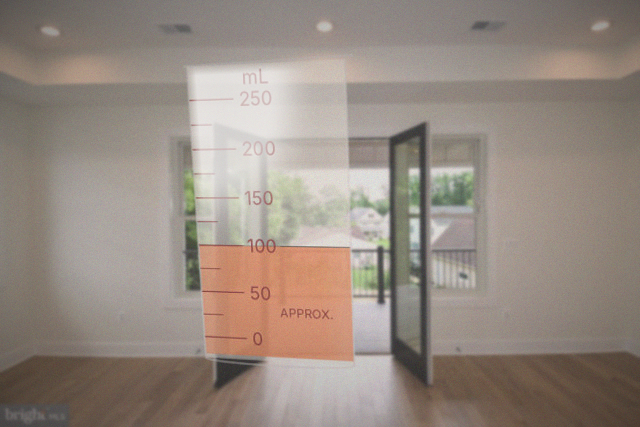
100
